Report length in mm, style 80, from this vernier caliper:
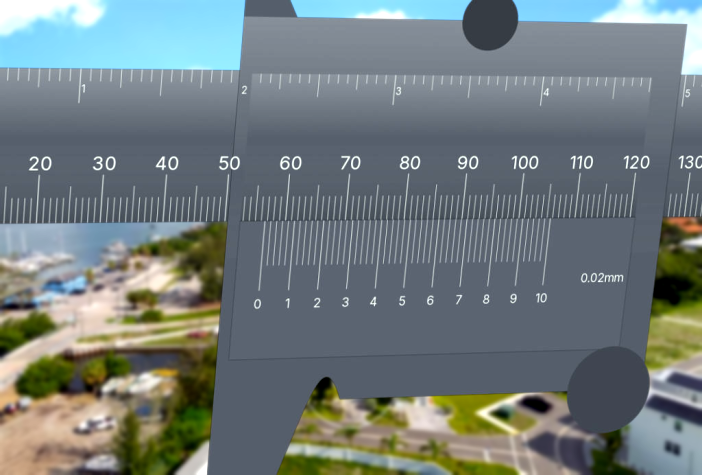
56.6
